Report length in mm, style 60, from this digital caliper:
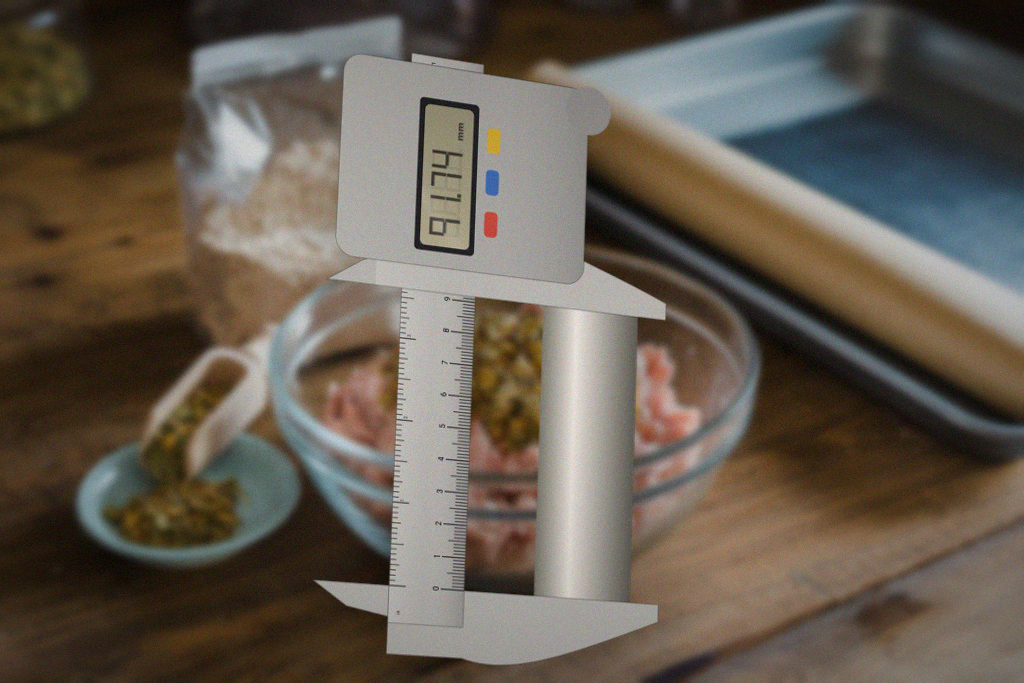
91.74
